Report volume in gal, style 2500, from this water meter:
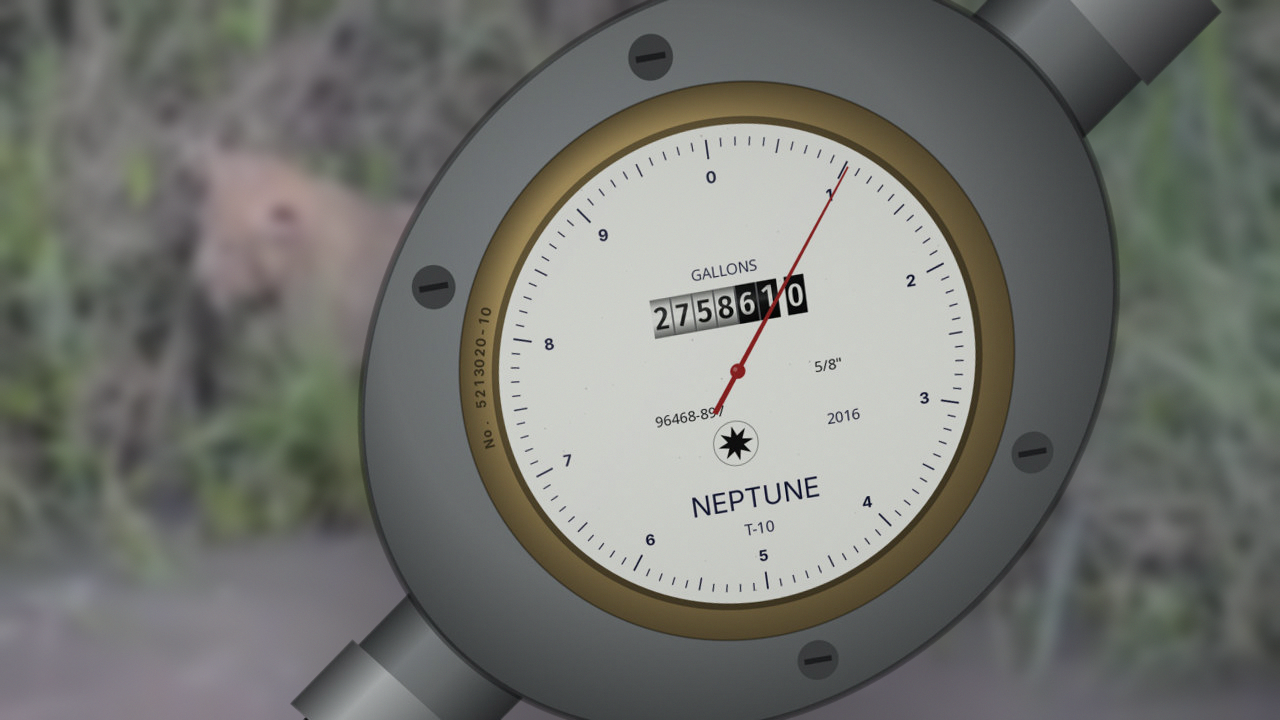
2758611.0
